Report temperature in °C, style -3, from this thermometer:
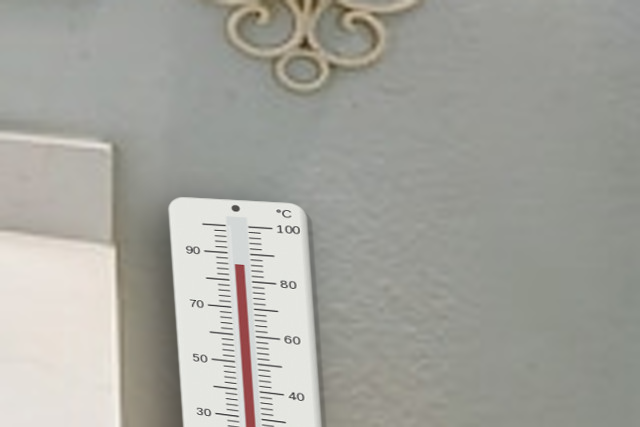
86
